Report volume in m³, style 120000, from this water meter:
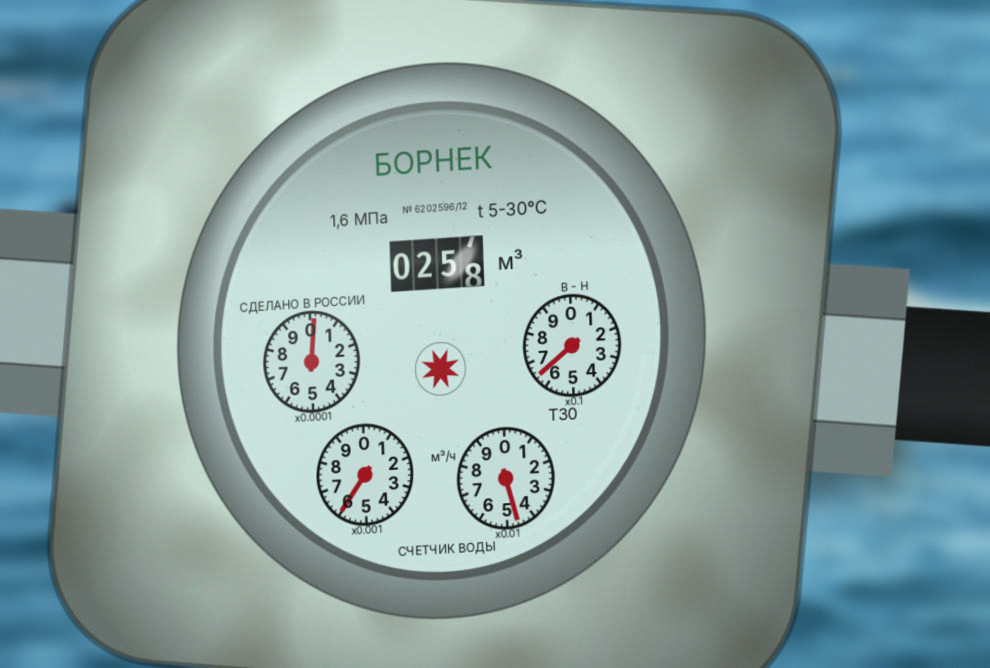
257.6460
